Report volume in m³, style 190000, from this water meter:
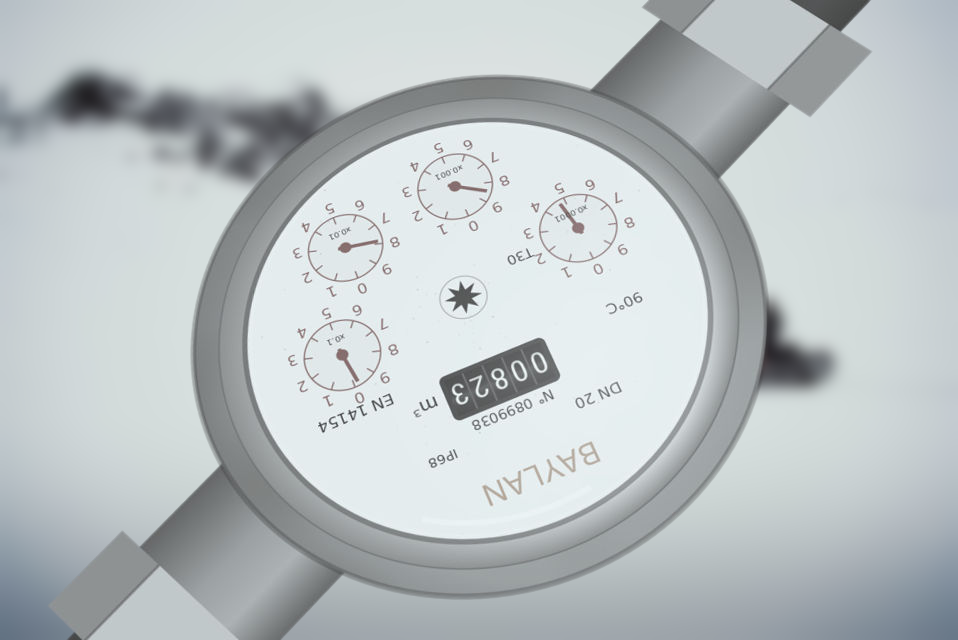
822.9784
